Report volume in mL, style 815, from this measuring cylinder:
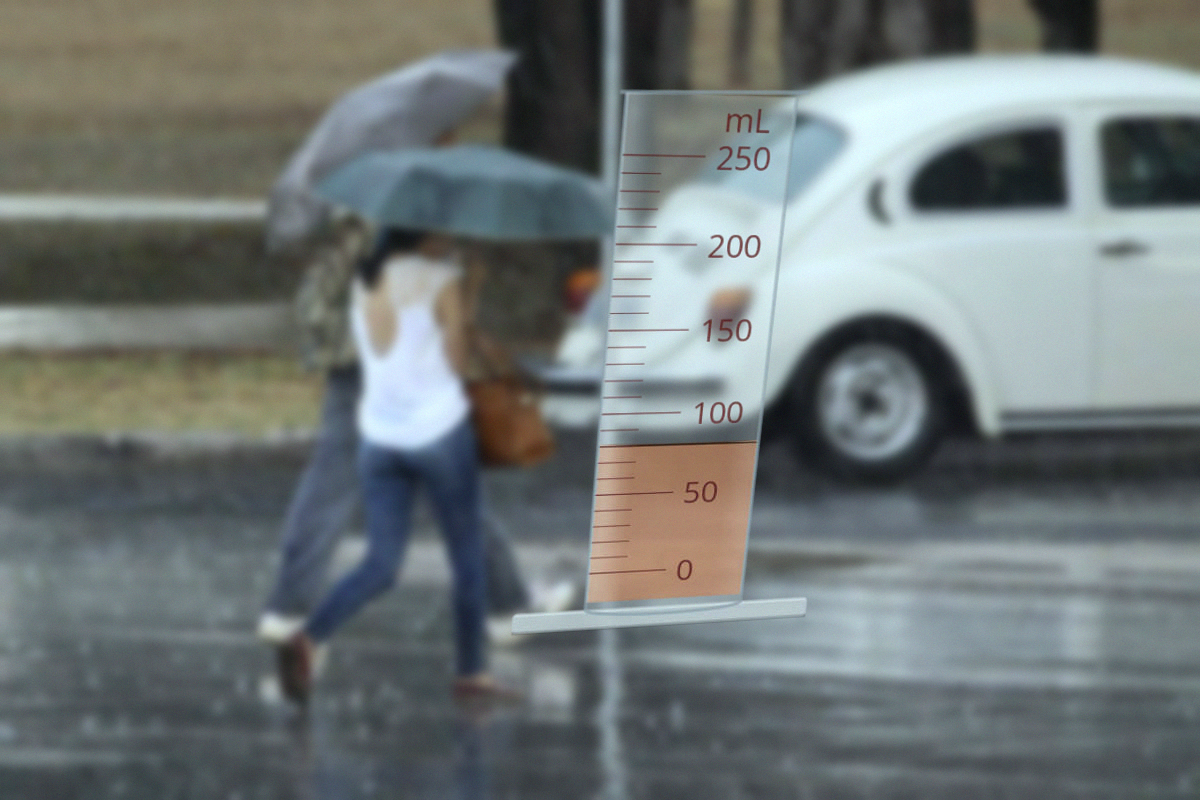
80
